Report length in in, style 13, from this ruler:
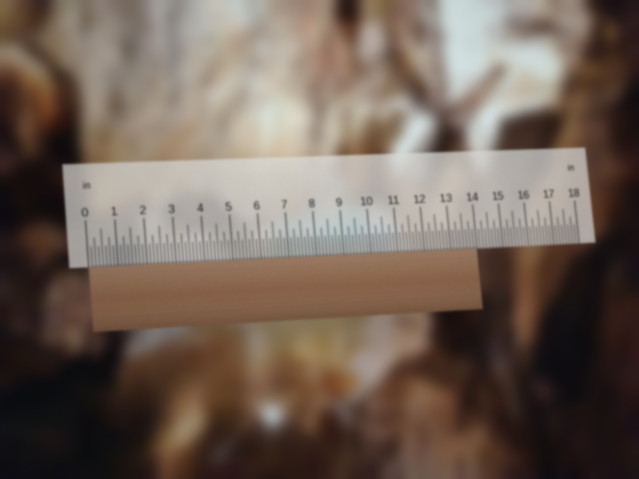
14
